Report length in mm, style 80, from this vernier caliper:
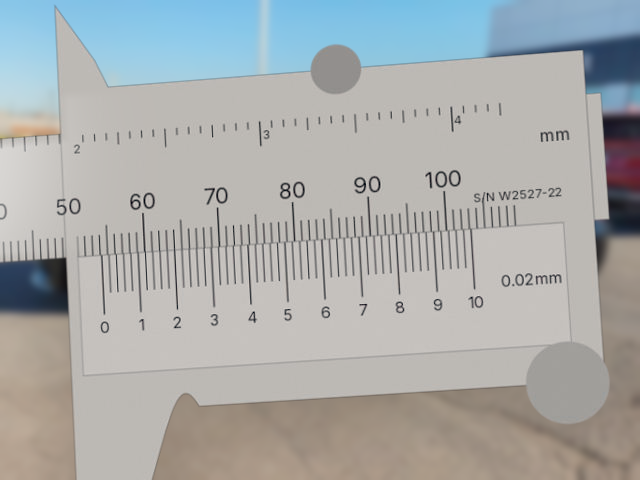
54.2
